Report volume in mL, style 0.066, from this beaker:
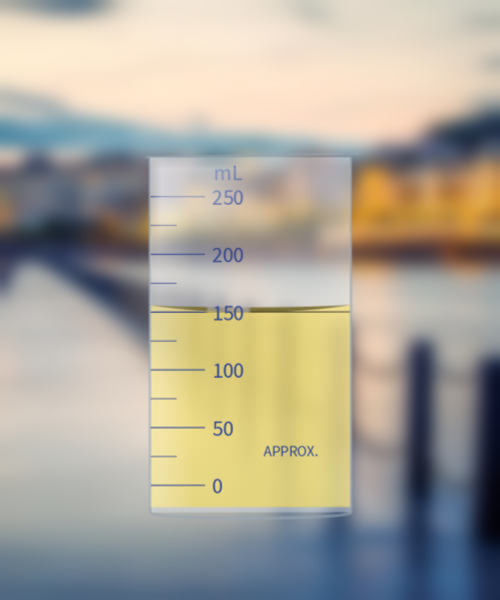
150
